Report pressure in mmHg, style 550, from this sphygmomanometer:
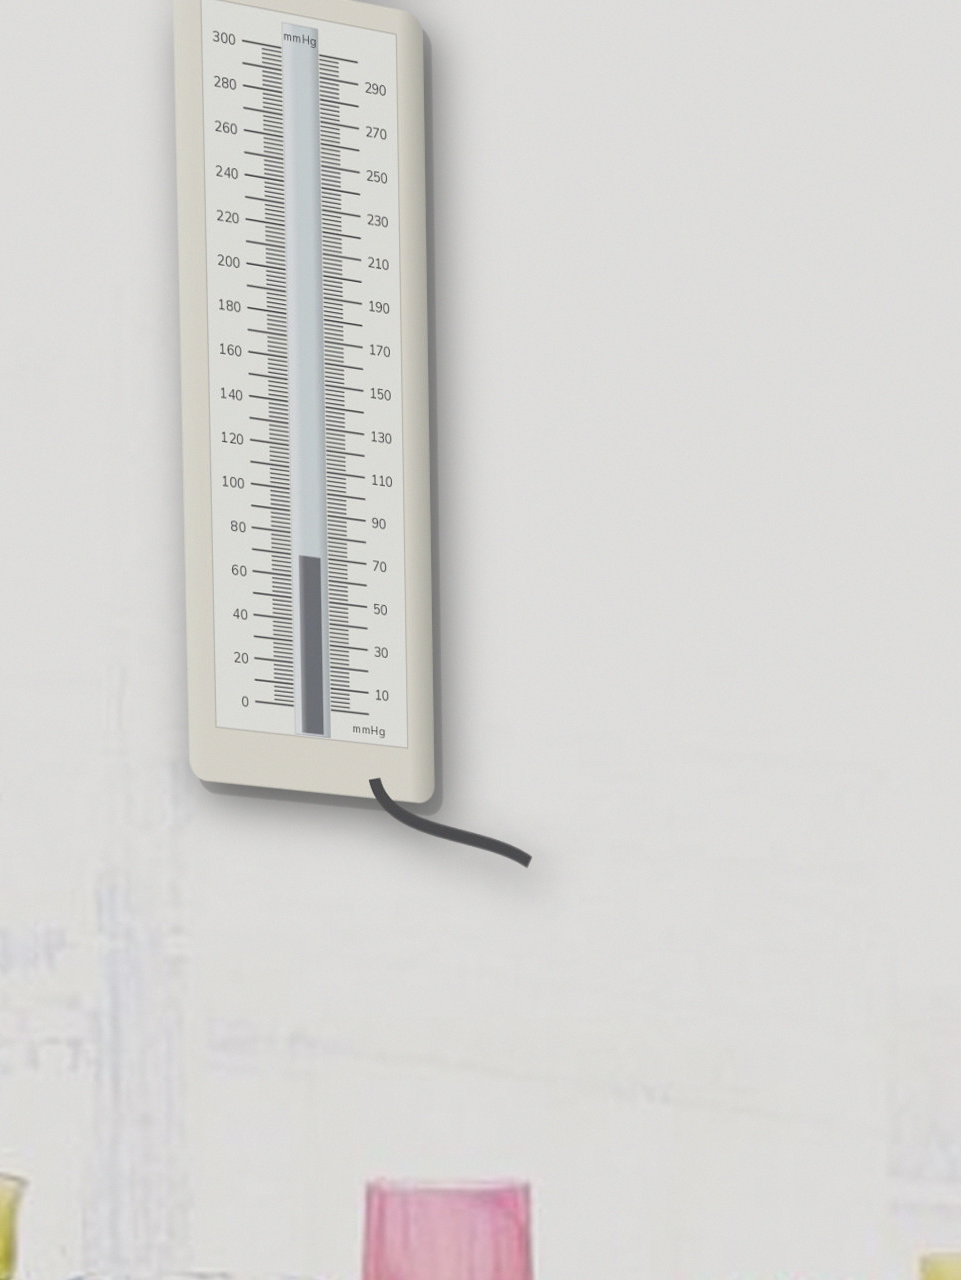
70
